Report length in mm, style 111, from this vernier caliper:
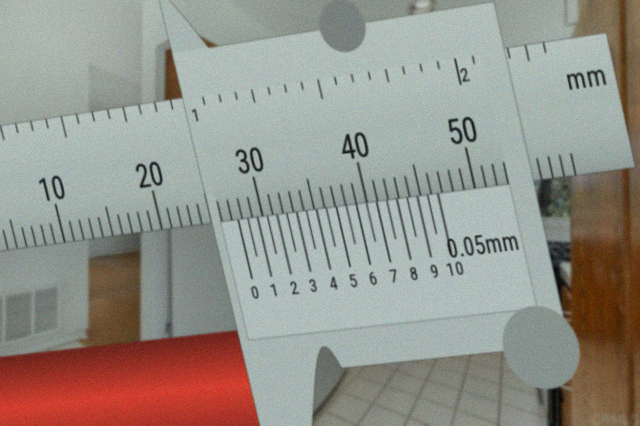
27.6
